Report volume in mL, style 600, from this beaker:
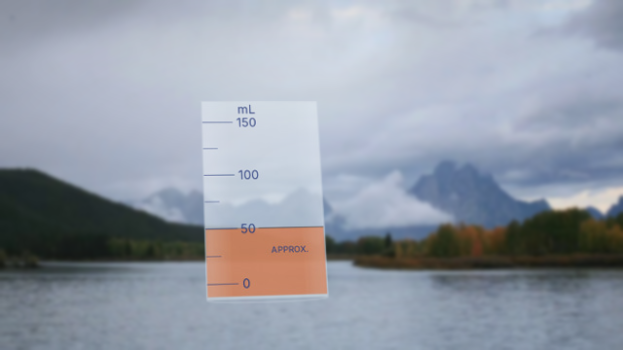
50
